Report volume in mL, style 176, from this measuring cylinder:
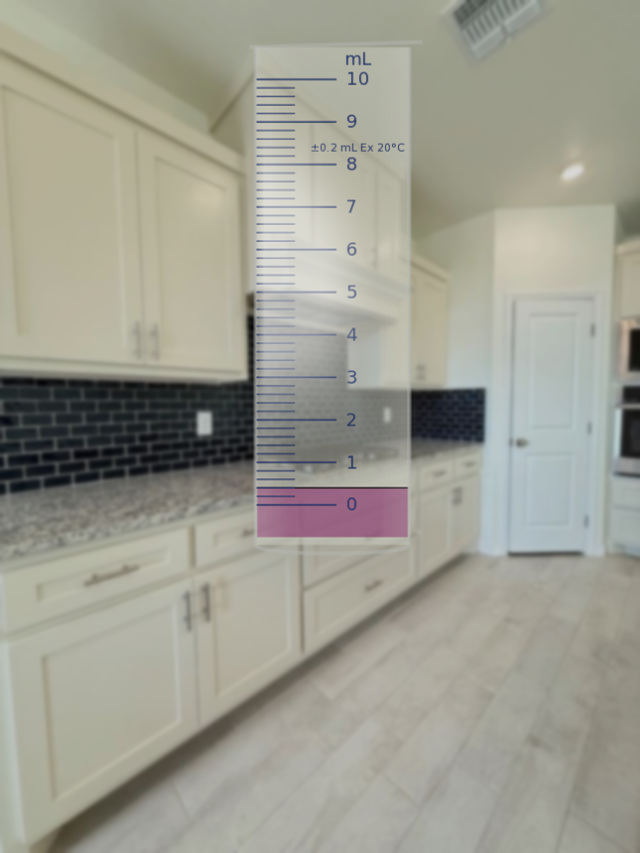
0.4
